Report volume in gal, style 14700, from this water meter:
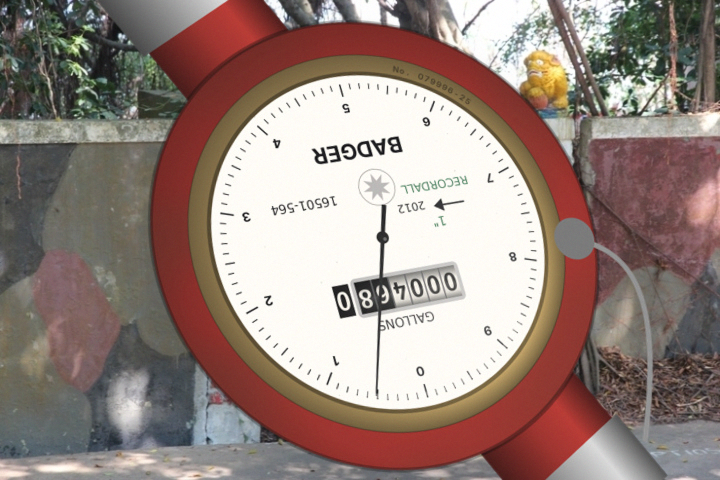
4680.5
